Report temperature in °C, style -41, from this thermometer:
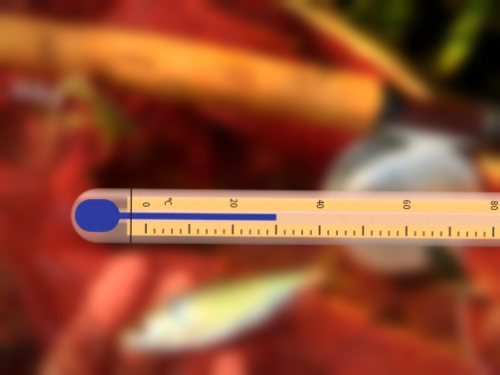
30
